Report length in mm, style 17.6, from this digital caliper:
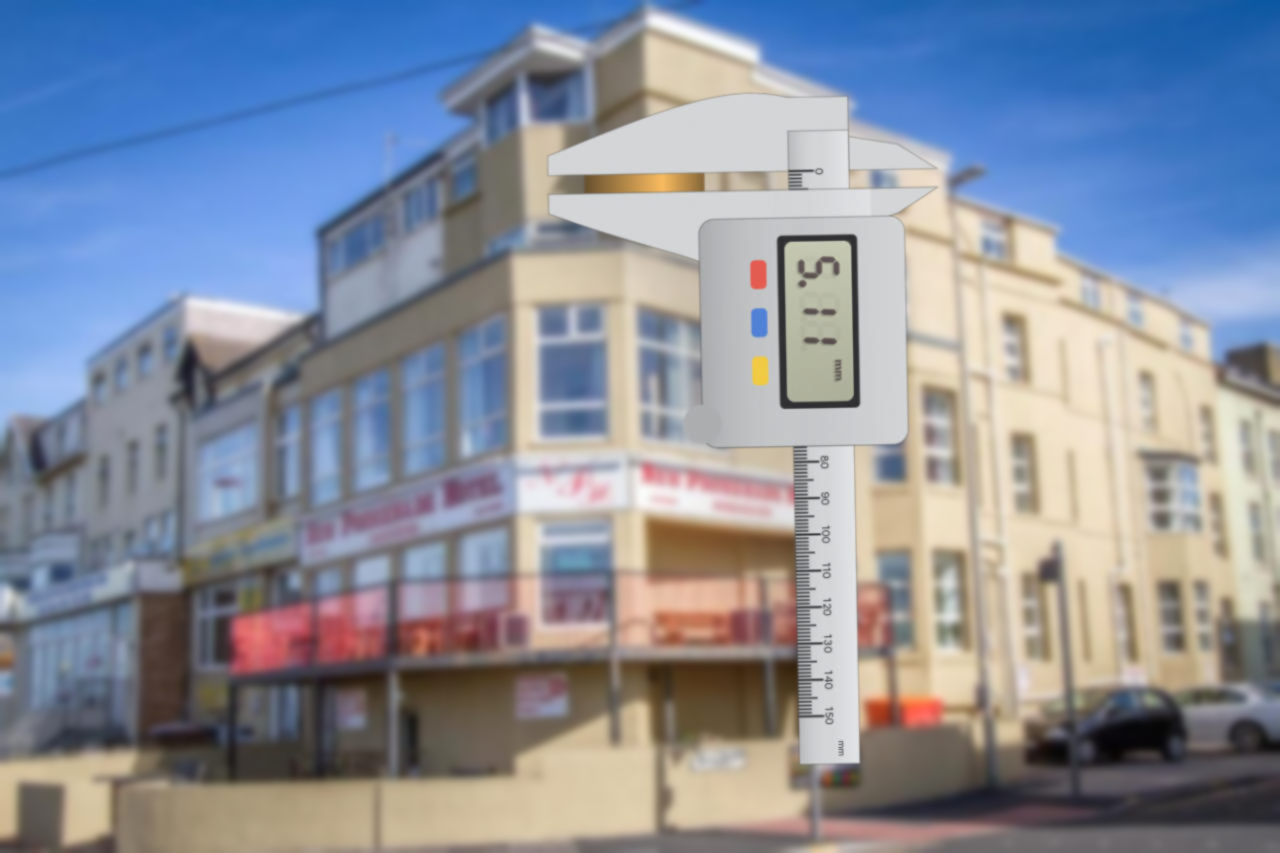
5.11
